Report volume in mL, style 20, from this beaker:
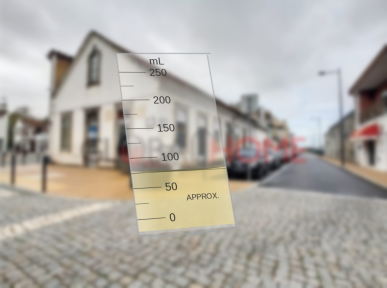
75
